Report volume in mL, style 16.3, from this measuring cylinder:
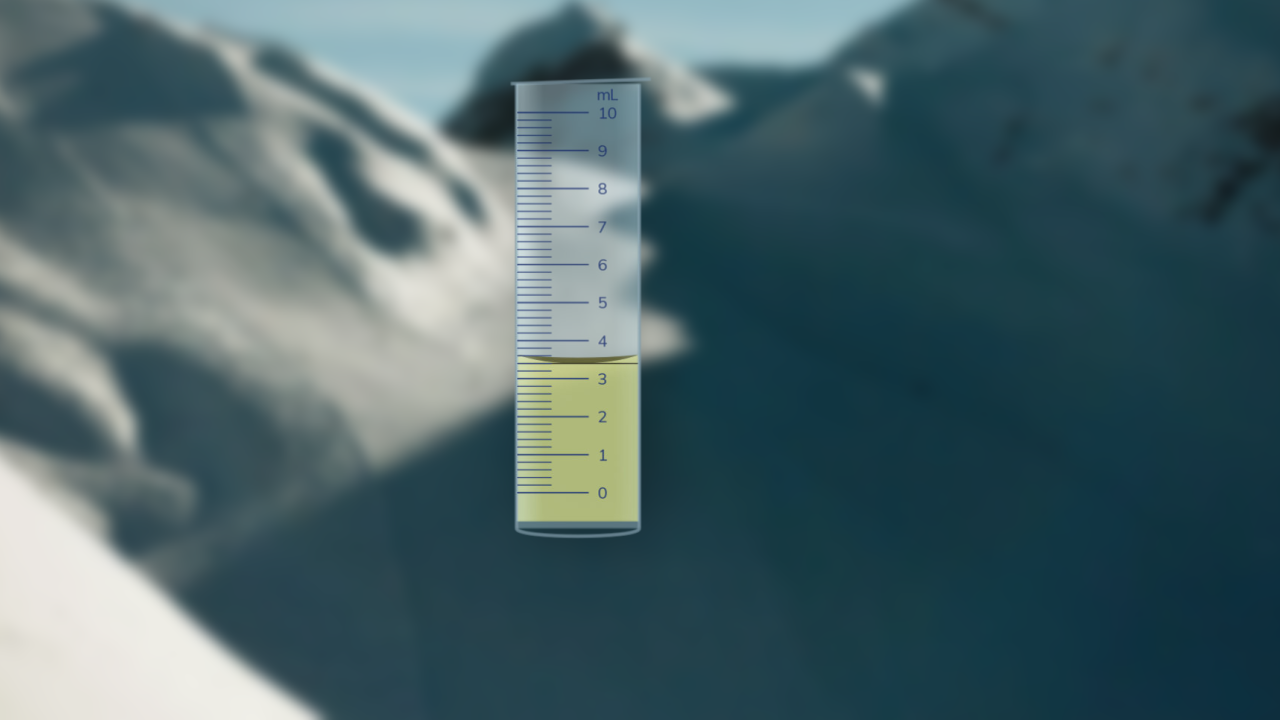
3.4
